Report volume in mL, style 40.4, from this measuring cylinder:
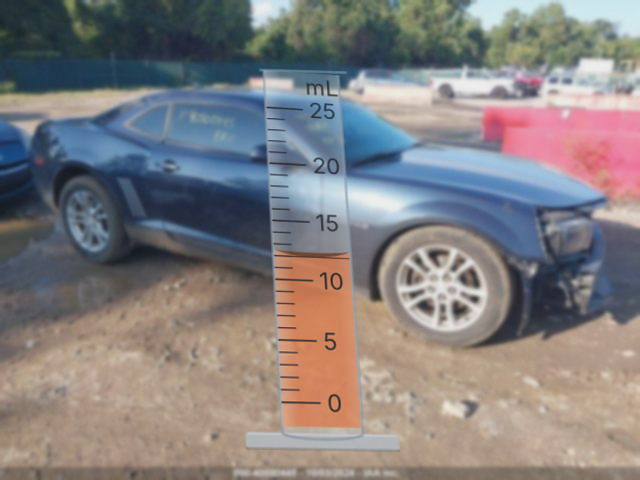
12
